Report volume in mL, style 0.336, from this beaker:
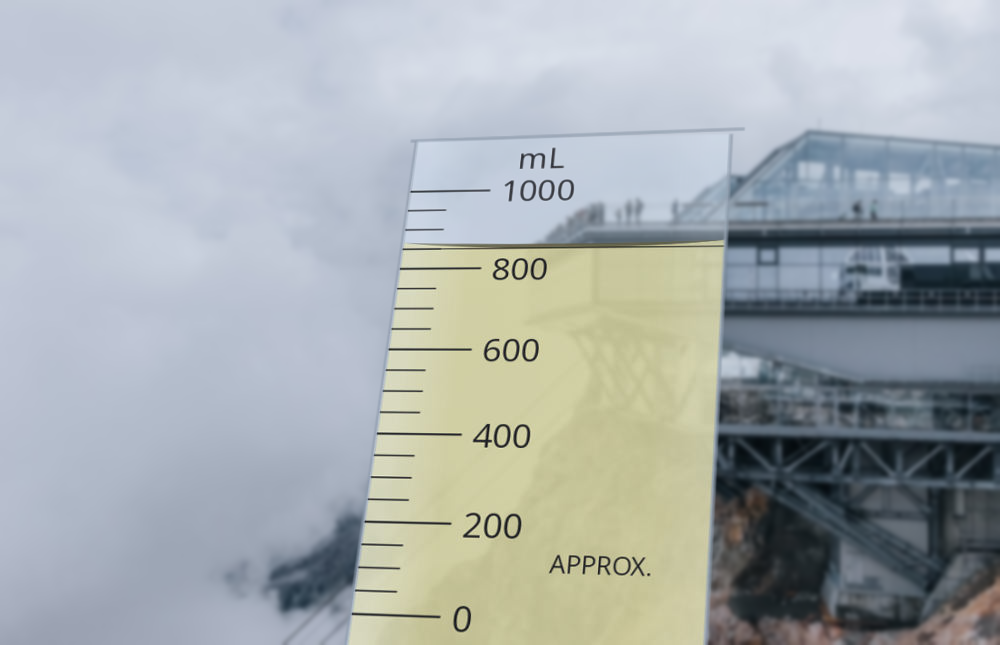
850
